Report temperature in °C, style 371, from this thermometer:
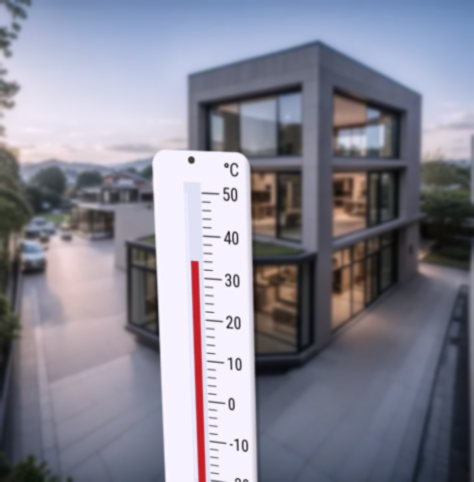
34
